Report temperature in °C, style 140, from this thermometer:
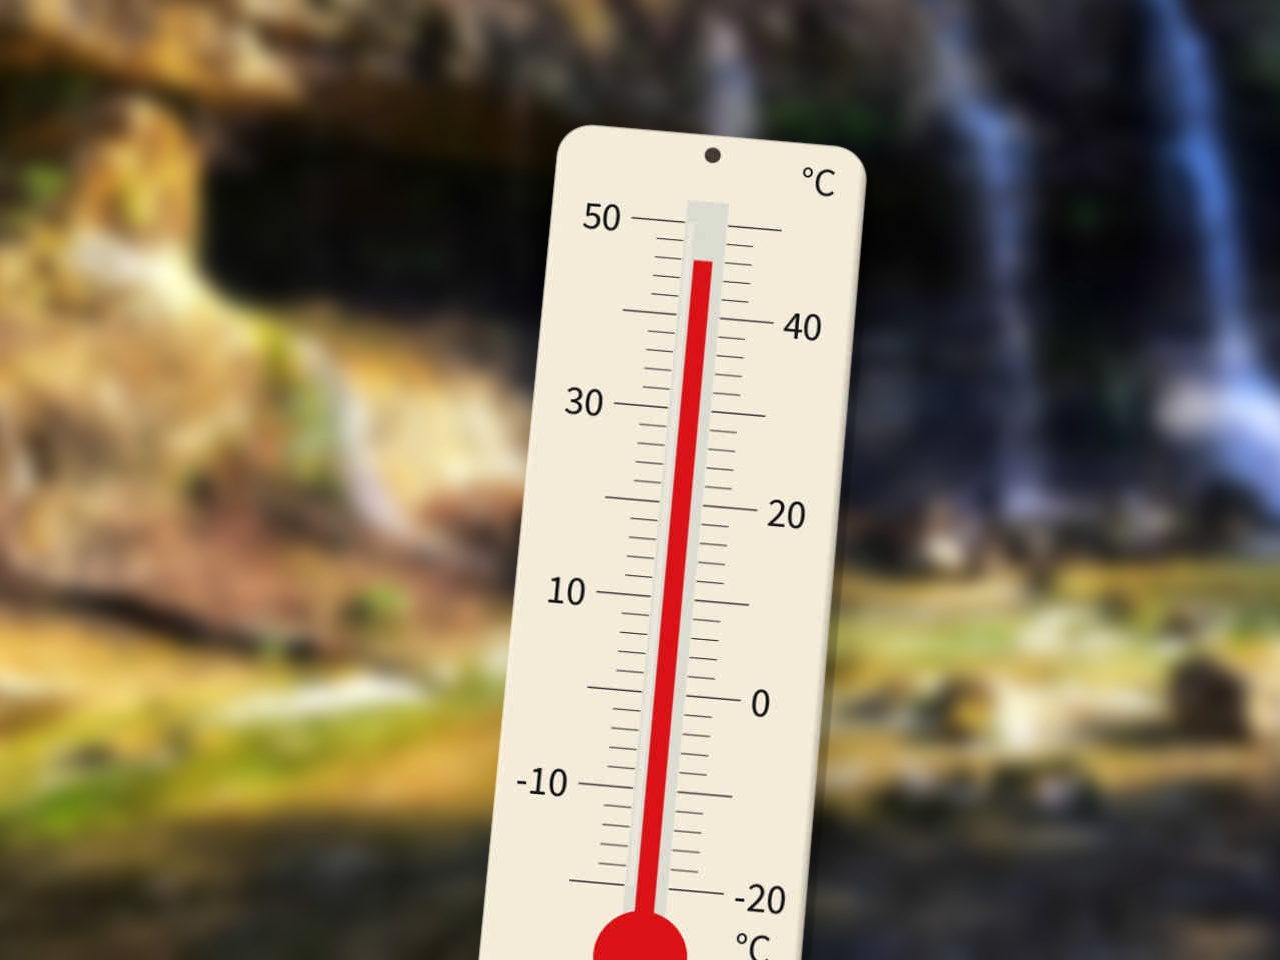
46
